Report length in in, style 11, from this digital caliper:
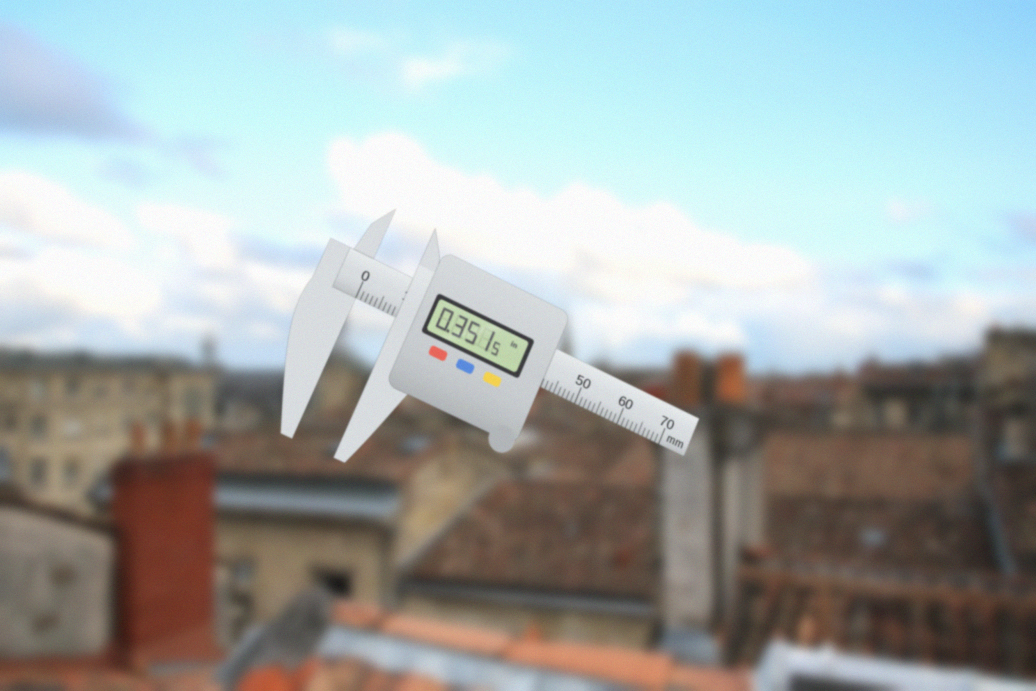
0.3515
